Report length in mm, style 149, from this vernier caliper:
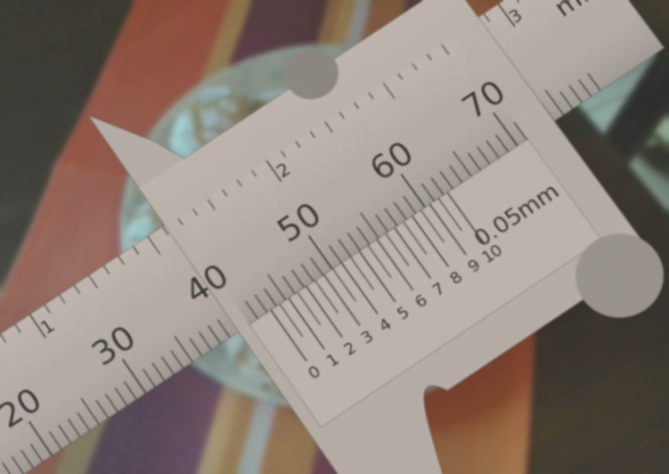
43.4
